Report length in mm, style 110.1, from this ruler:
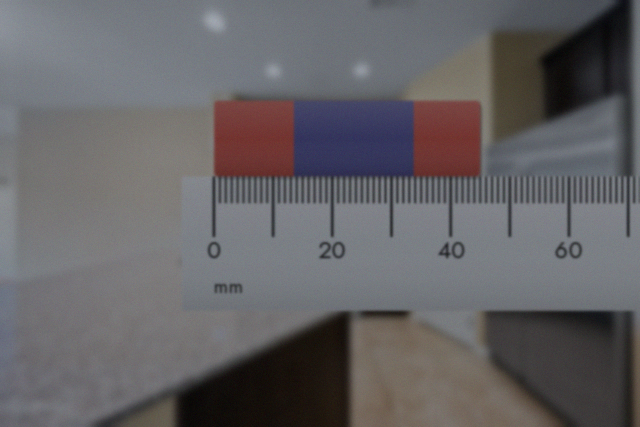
45
